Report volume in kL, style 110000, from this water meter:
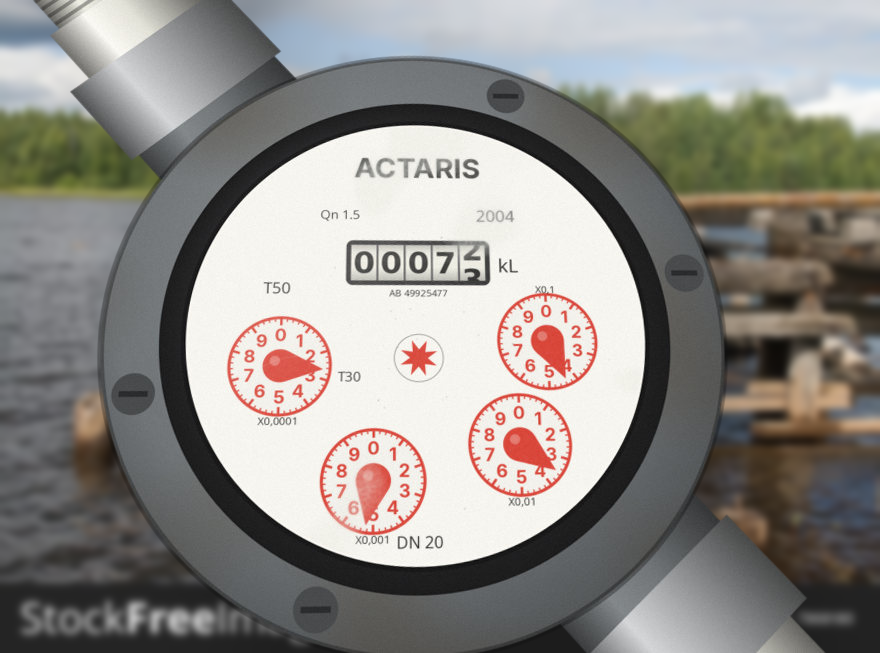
72.4352
